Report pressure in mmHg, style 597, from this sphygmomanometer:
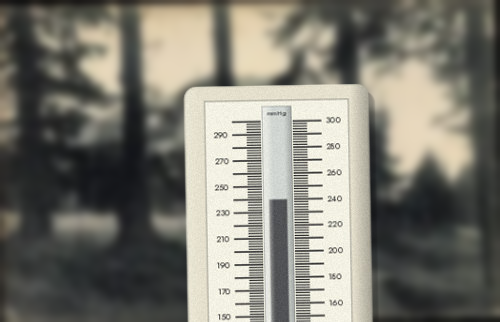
240
